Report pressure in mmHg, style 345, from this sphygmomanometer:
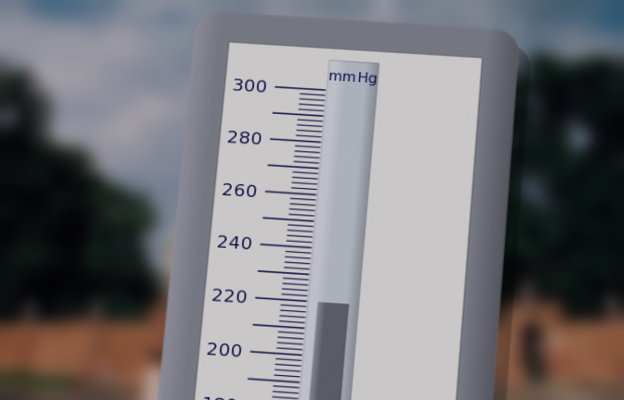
220
